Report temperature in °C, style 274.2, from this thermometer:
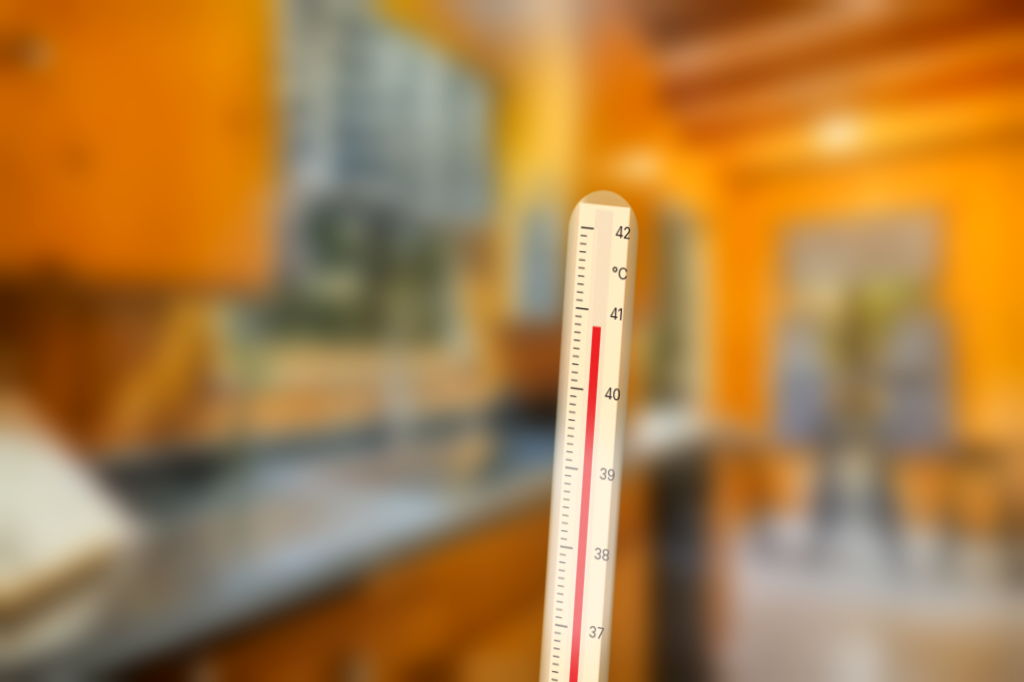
40.8
